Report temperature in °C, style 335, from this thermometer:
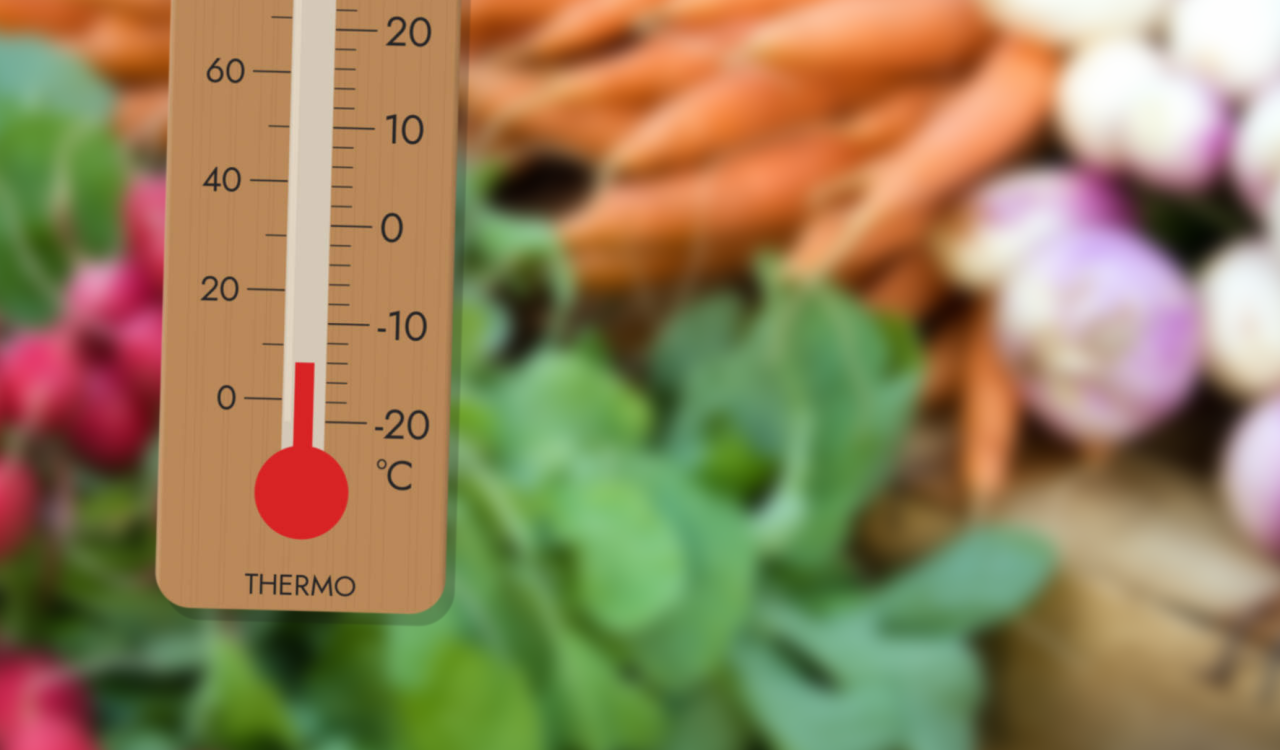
-14
